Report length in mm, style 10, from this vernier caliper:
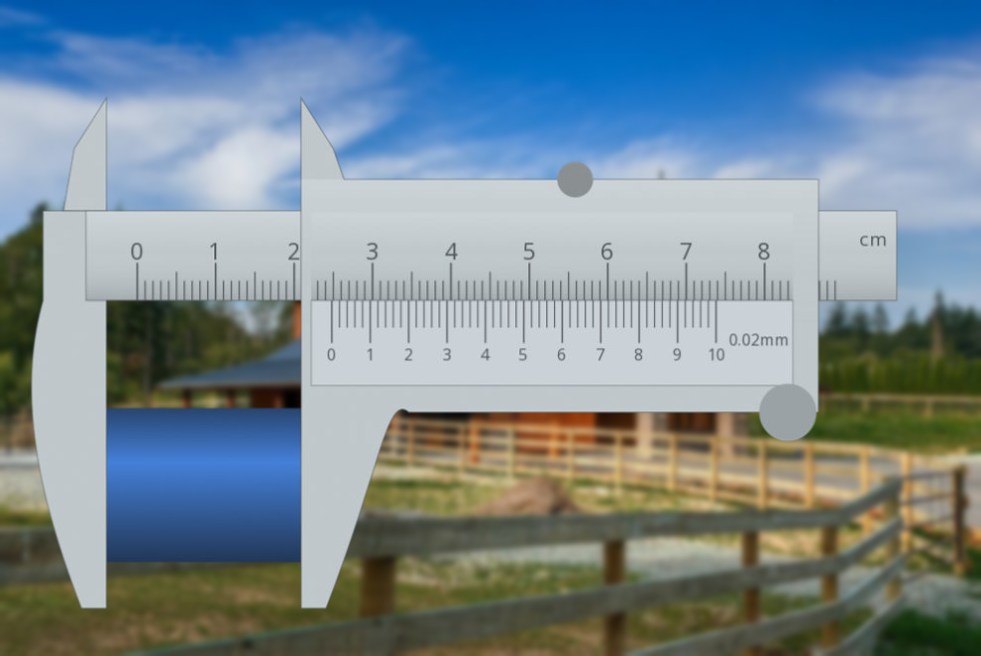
24.8
